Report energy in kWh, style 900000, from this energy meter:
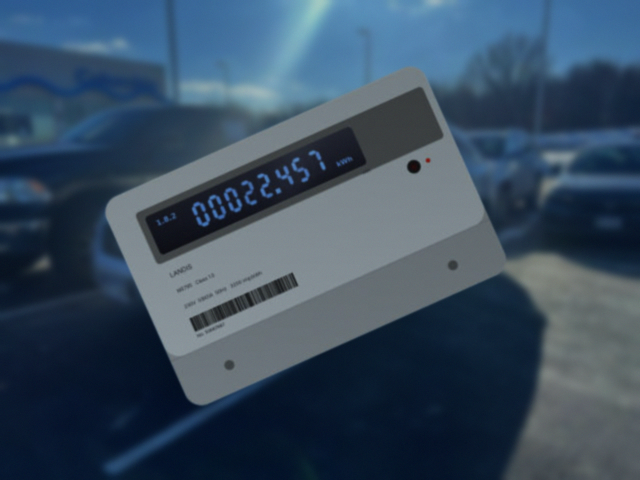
22.457
